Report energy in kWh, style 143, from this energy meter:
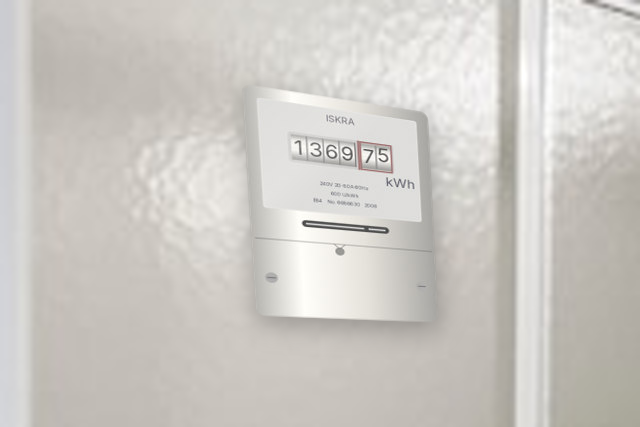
1369.75
